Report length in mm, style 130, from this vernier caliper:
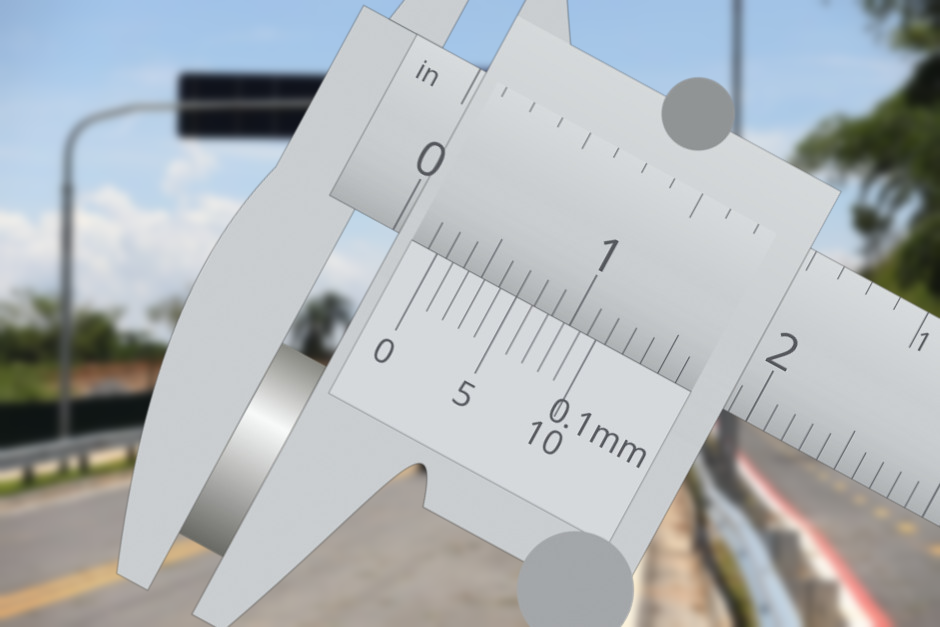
2.5
